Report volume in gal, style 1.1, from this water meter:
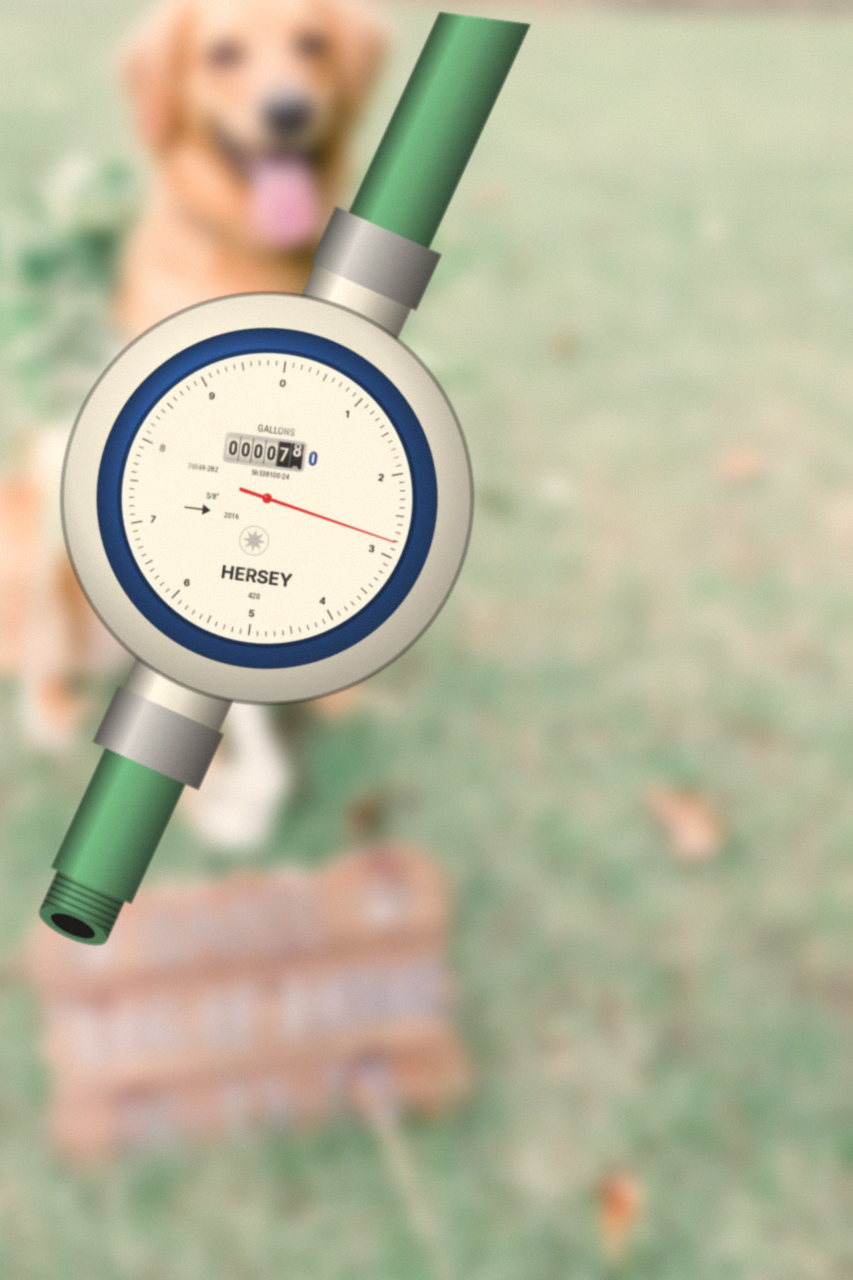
782.8
